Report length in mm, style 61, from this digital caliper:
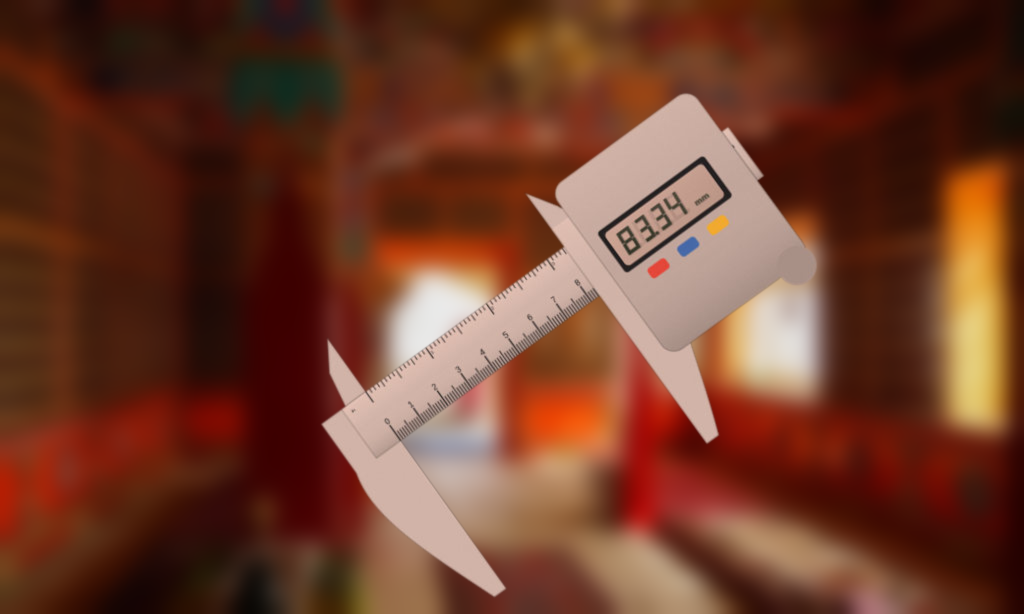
83.34
